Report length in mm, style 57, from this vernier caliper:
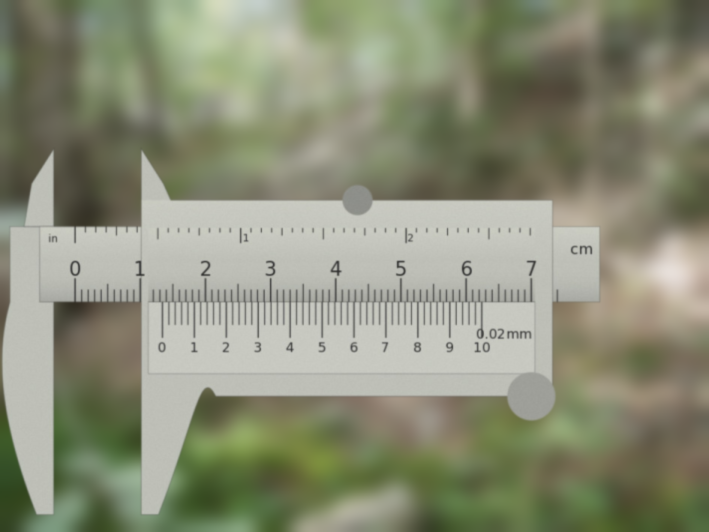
13.4
